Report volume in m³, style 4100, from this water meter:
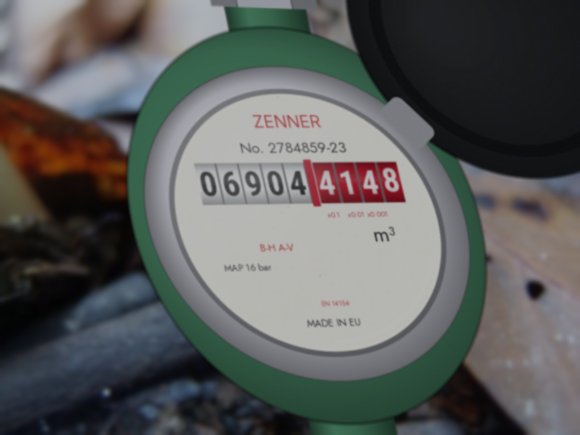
6904.4148
